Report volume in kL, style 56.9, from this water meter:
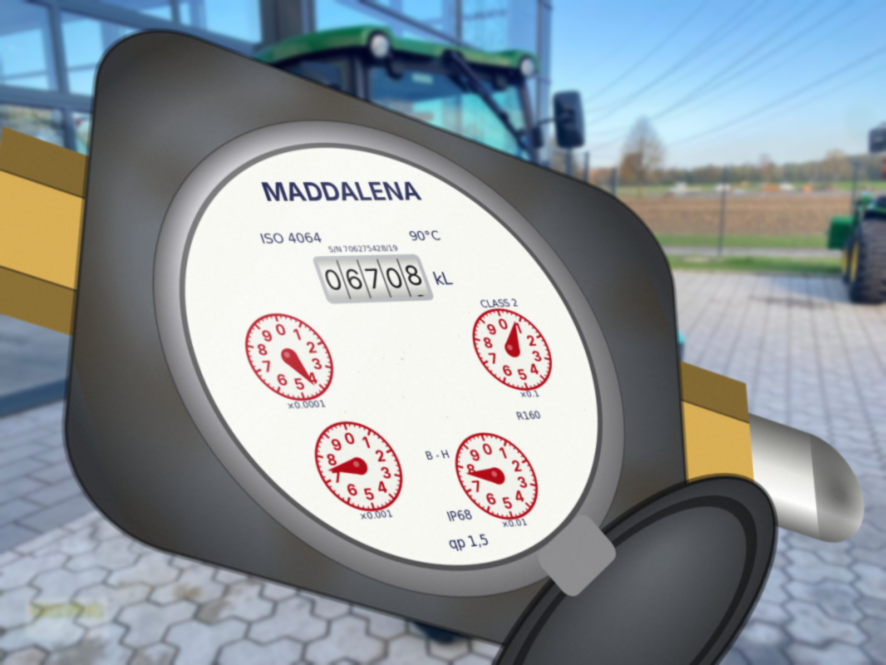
6708.0774
